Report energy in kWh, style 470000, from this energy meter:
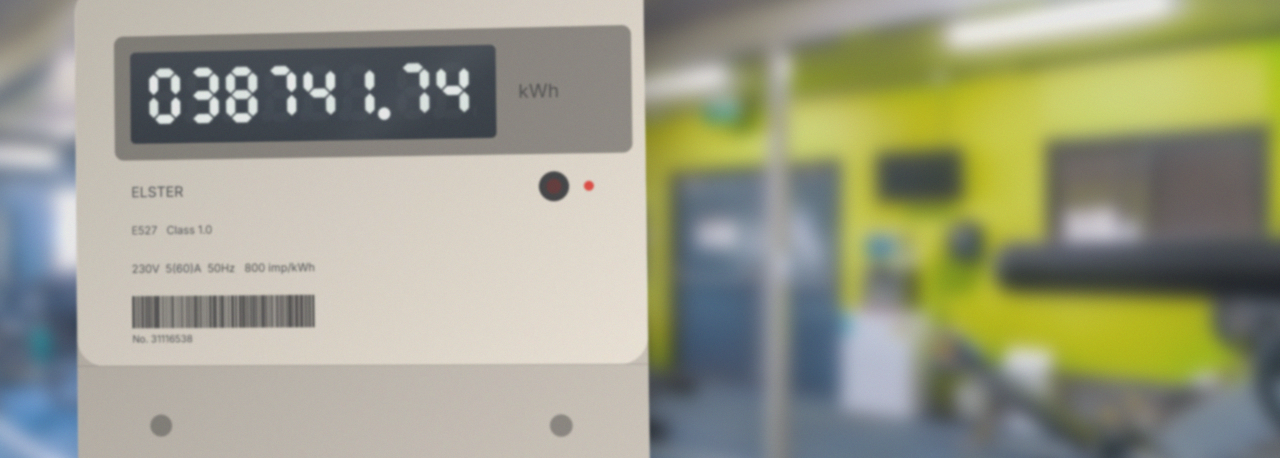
38741.74
